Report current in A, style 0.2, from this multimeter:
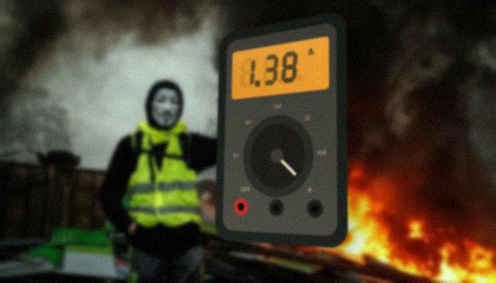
1.38
